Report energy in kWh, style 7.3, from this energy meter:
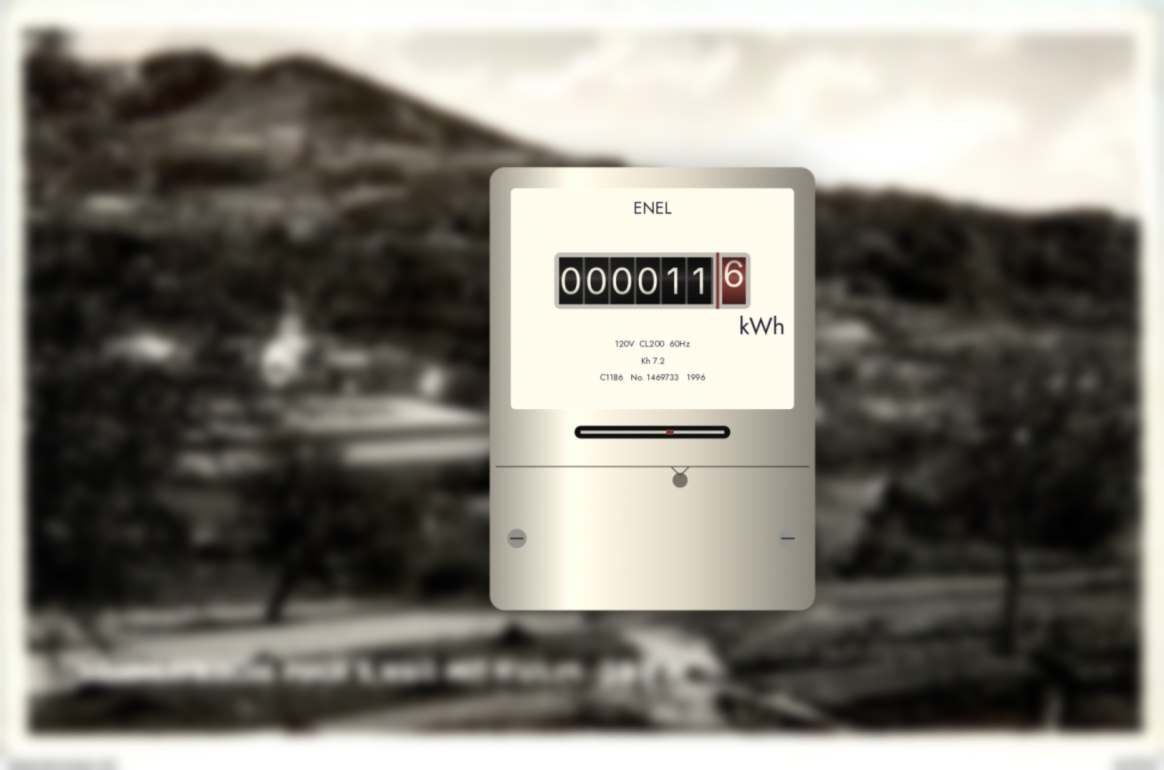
11.6
